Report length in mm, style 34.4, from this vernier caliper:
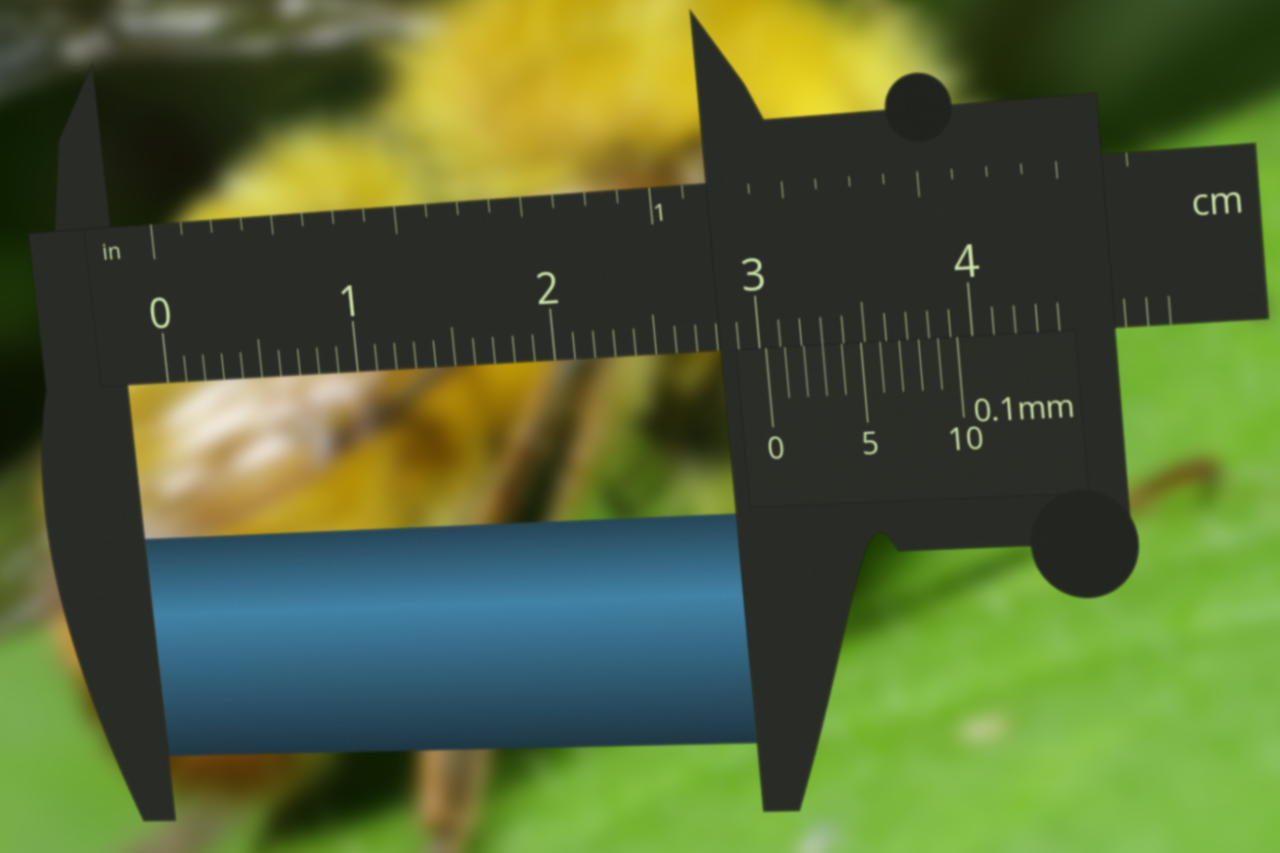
30.3
